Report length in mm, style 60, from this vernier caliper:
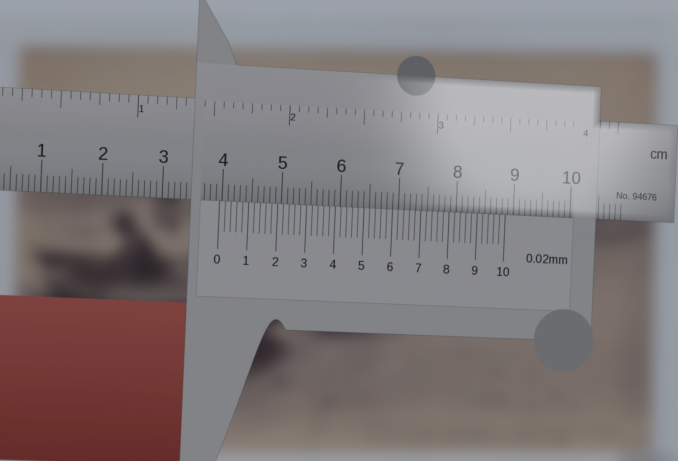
39.6
